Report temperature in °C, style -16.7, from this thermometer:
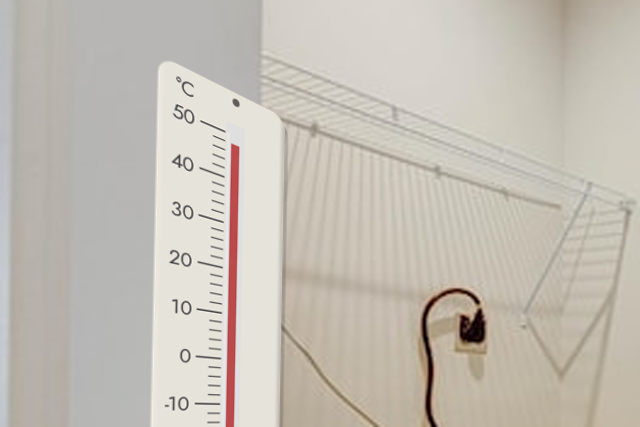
48
